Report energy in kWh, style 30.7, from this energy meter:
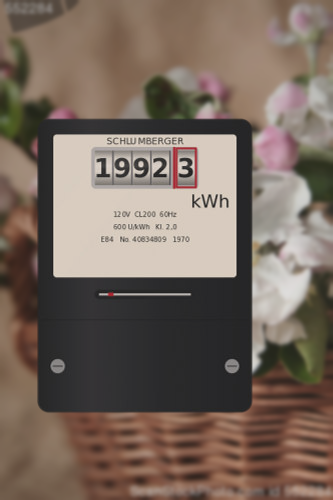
1992.3
